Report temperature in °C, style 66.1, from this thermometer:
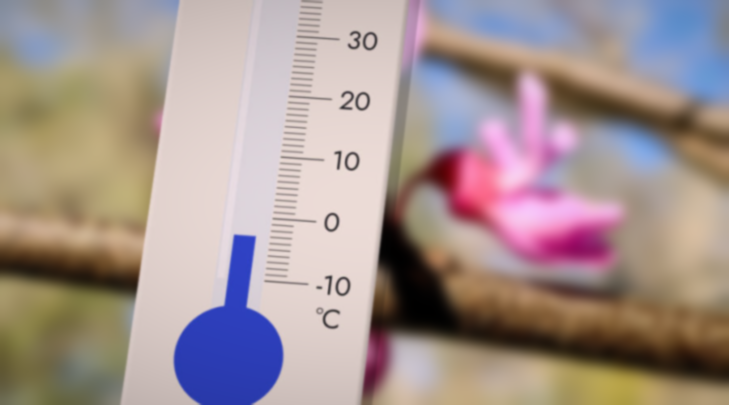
-3
